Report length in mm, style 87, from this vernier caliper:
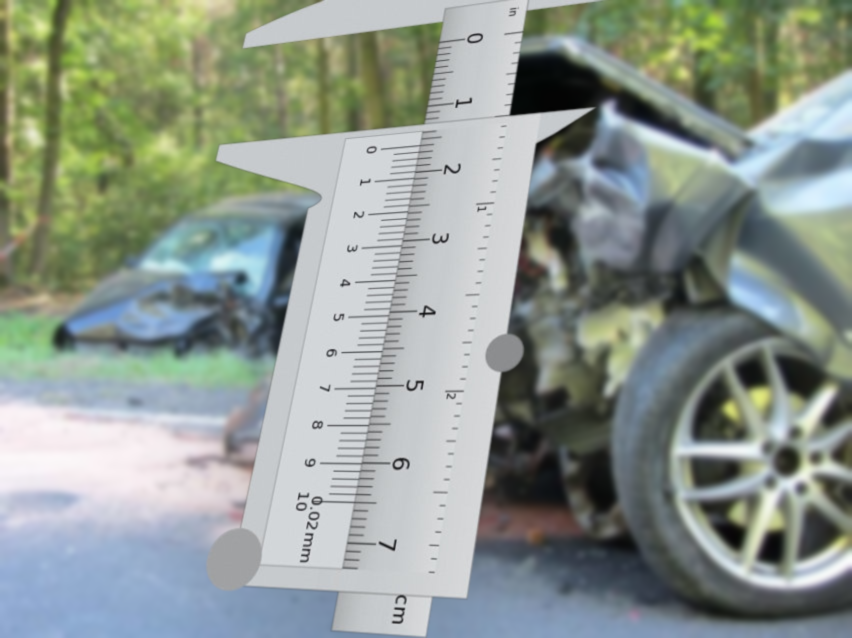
16.0
